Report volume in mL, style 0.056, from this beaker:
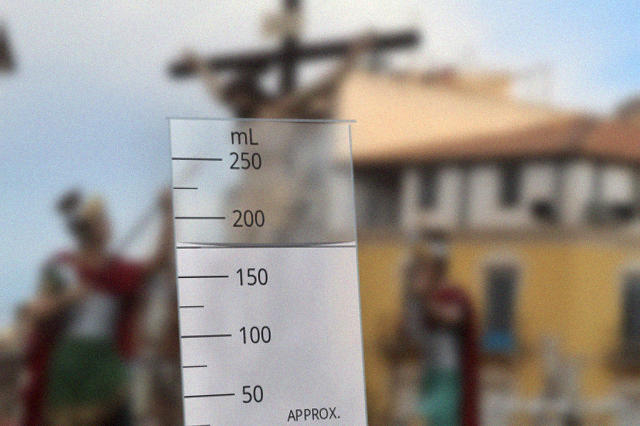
175
